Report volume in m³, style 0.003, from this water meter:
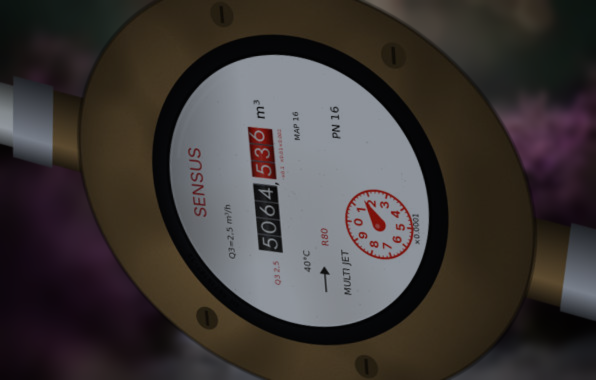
5064.5361
